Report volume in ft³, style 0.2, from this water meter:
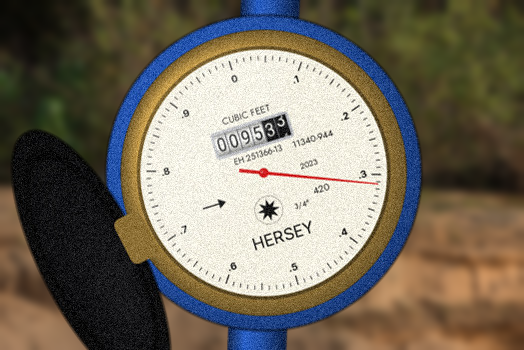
9533.31
